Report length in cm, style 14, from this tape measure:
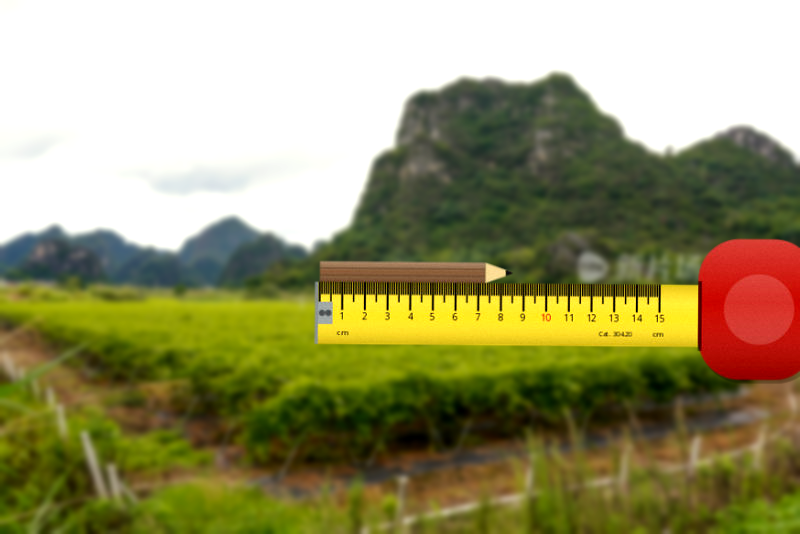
8.5
